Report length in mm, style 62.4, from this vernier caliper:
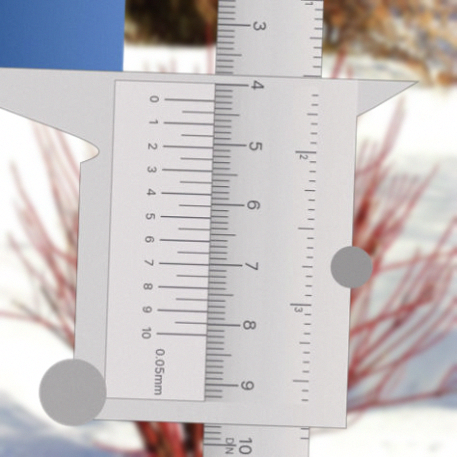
42.8
